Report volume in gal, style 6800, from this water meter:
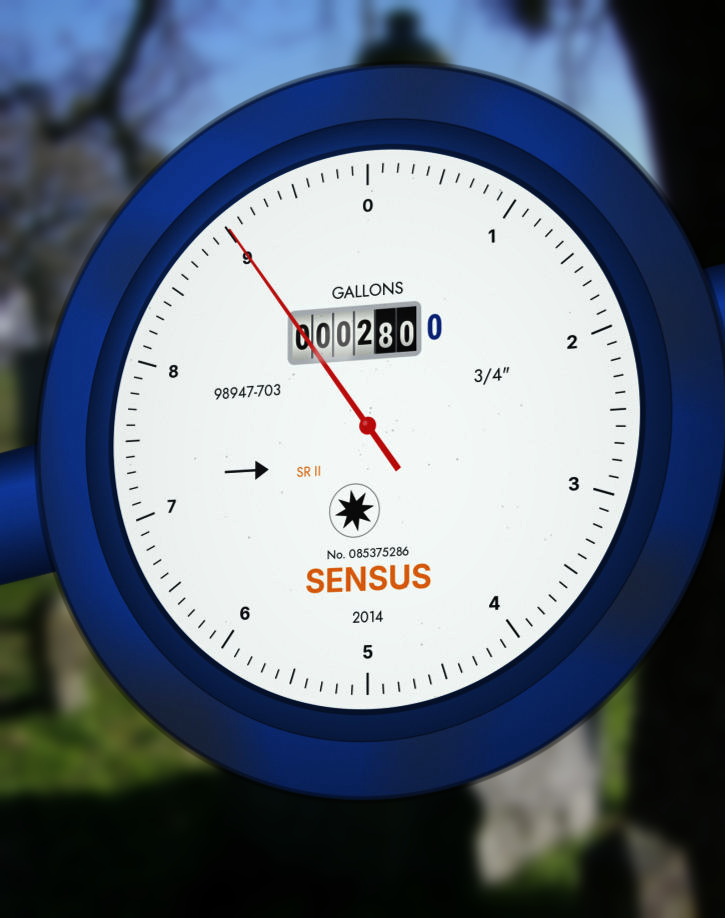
2799.0
